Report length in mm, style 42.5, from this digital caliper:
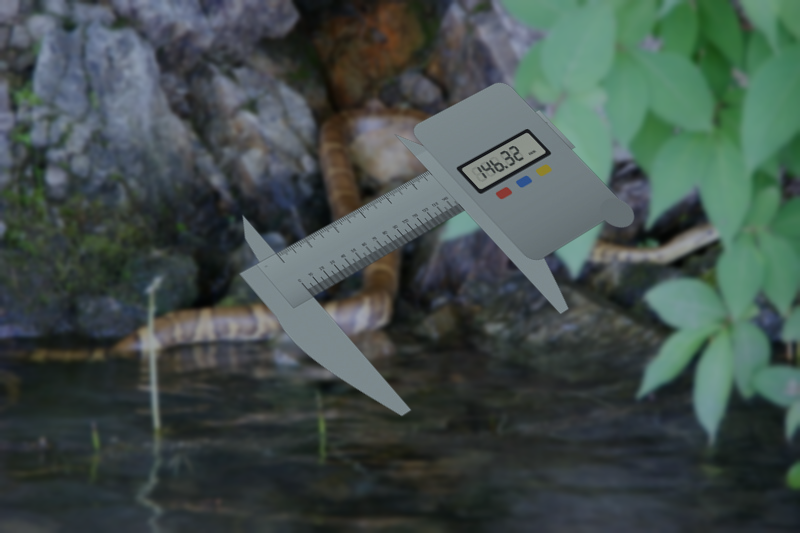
146.32
